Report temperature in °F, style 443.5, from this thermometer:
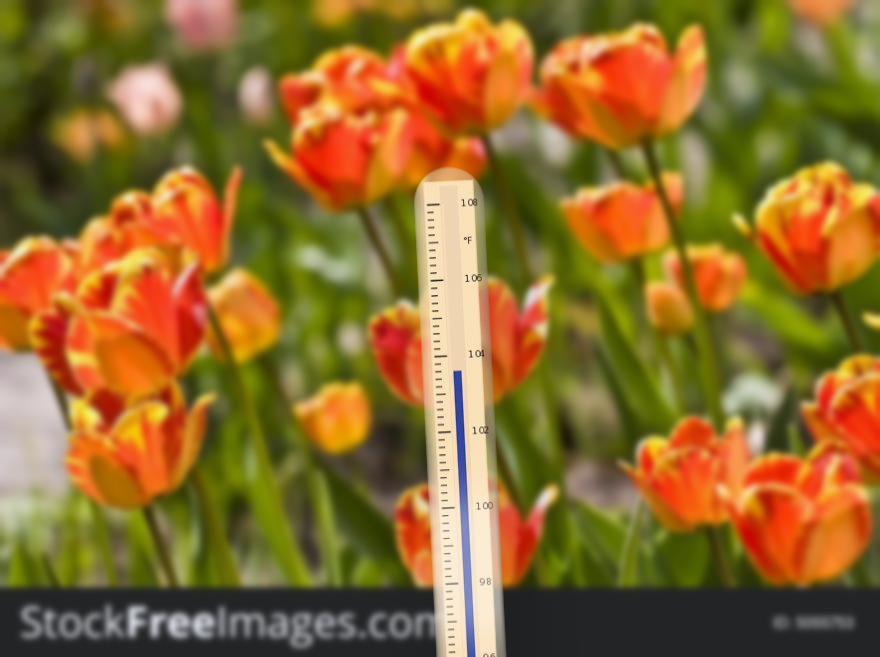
103.6
